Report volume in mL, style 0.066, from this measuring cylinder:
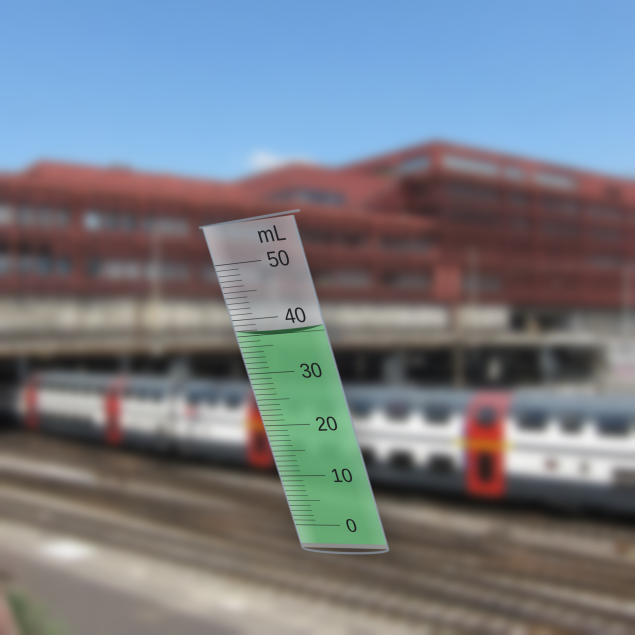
37
